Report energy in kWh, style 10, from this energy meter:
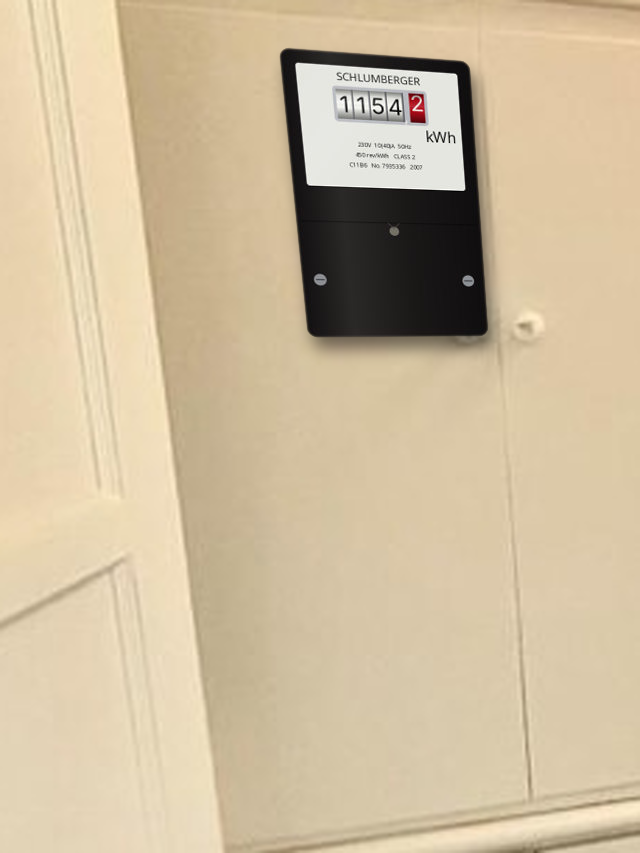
1154.2
